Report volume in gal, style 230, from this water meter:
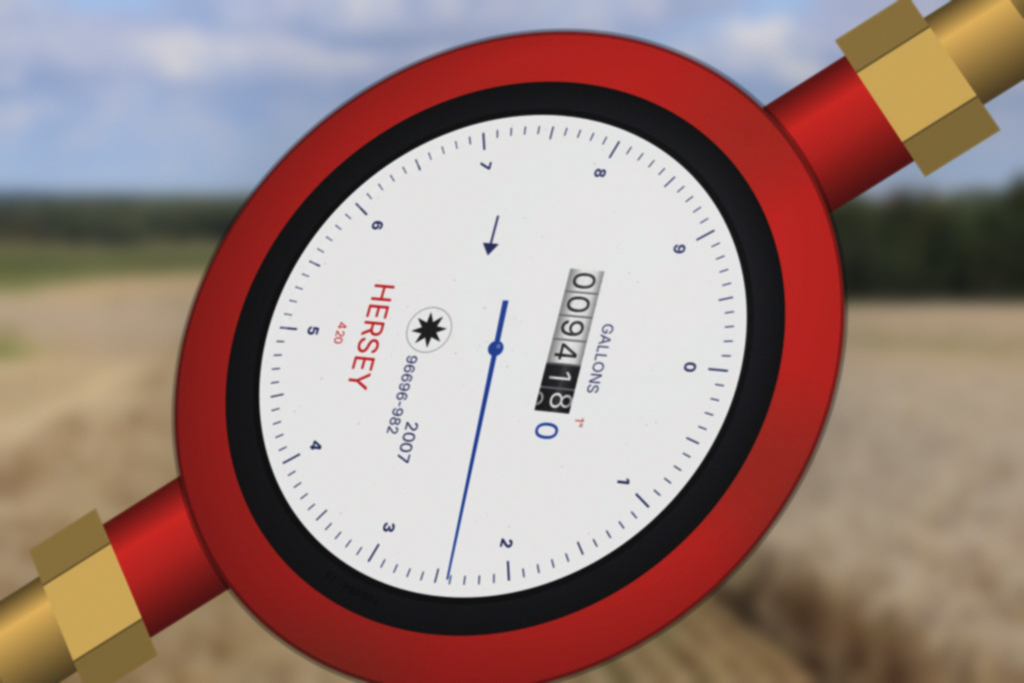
94182.4
